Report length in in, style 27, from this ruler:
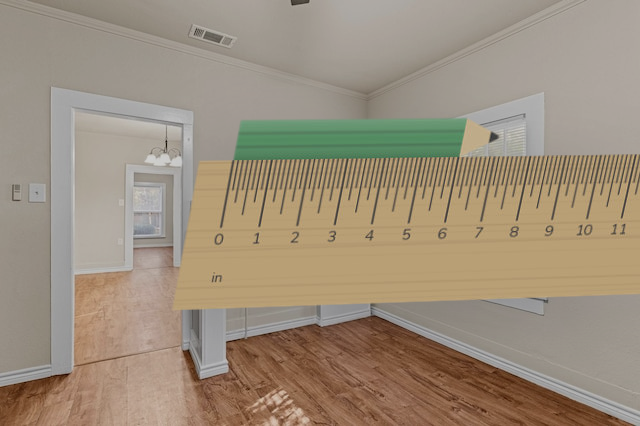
7
